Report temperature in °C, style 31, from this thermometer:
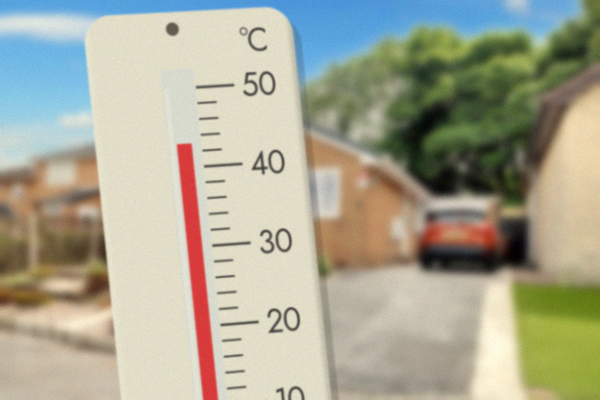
43
